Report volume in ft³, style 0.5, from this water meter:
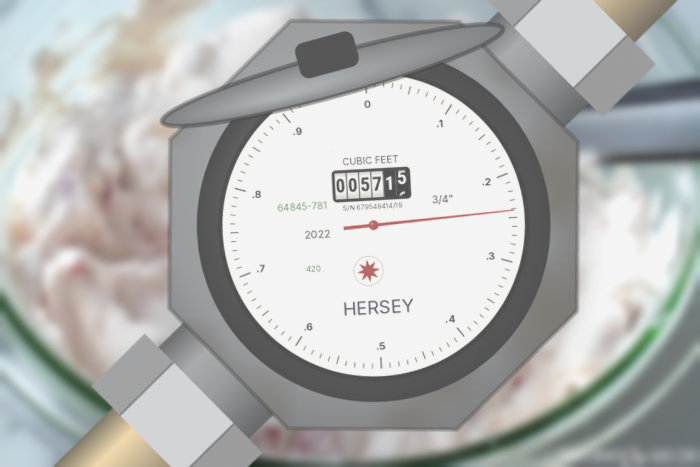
5715.24
